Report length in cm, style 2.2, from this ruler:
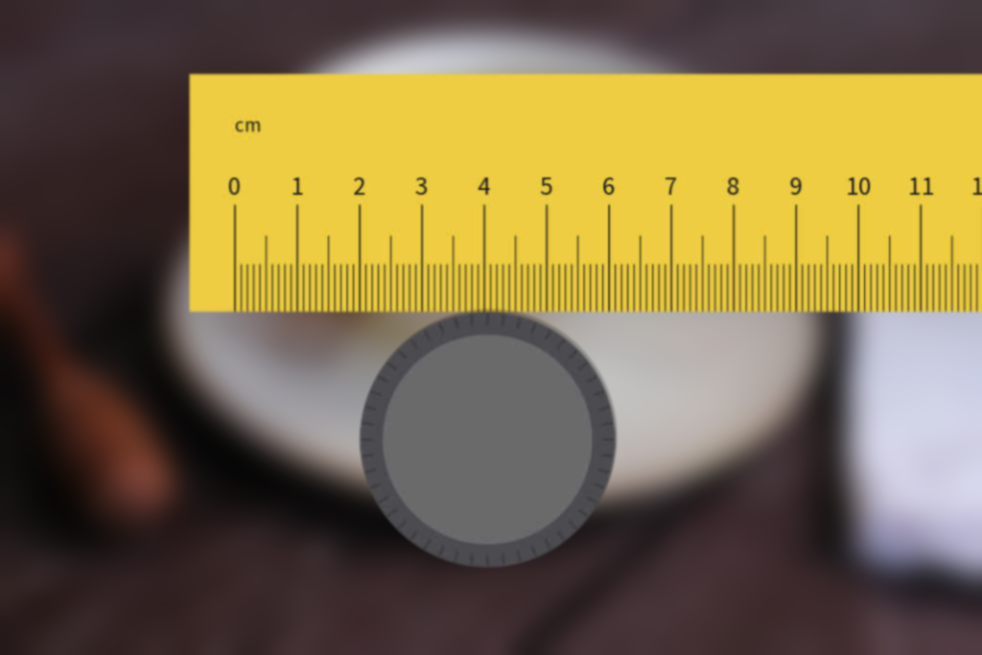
4.1
